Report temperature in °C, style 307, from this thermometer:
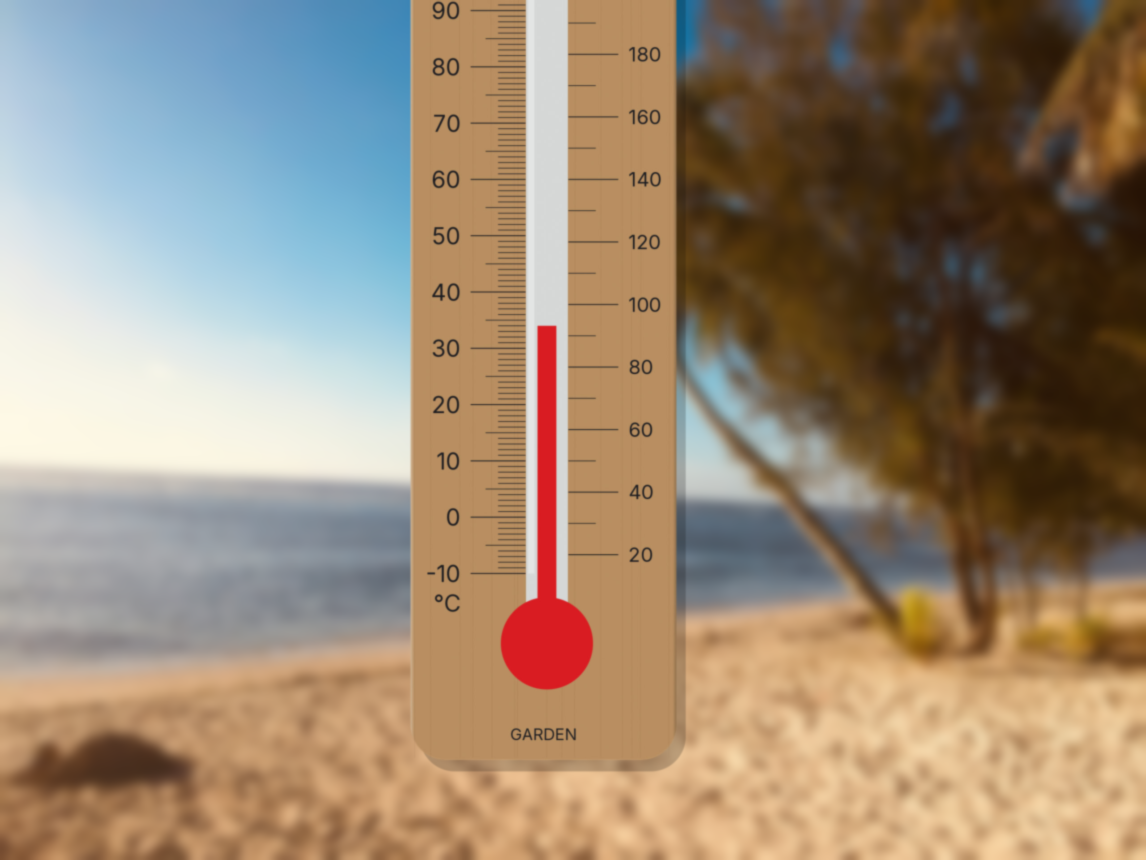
34
